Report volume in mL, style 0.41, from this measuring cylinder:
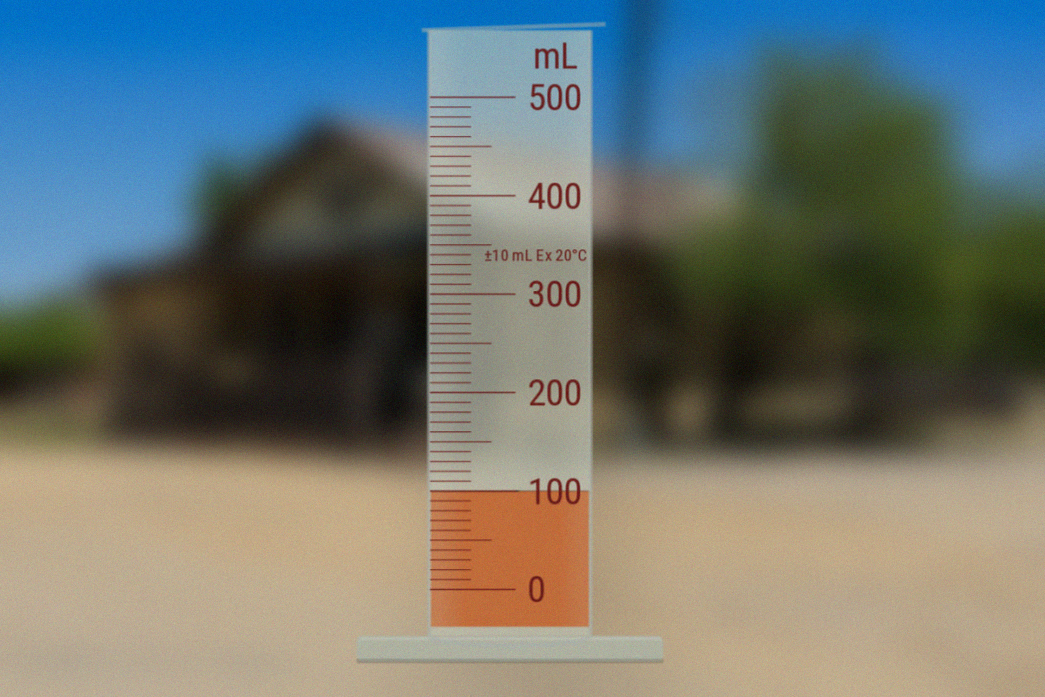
100
